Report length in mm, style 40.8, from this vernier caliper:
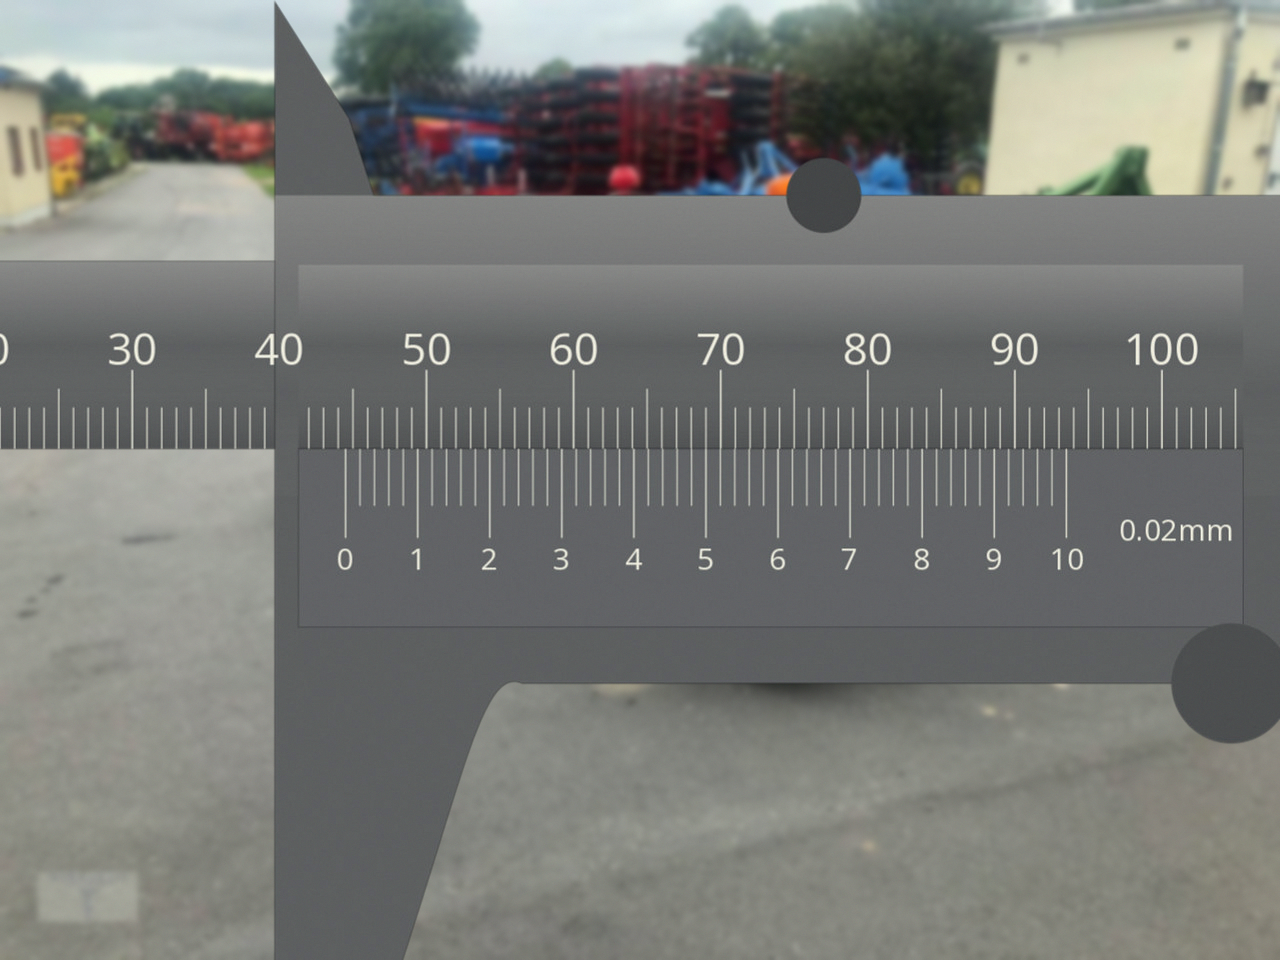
44.5
